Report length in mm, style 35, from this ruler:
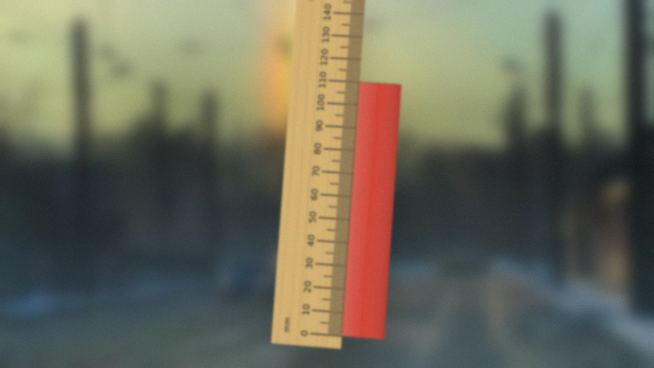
110
